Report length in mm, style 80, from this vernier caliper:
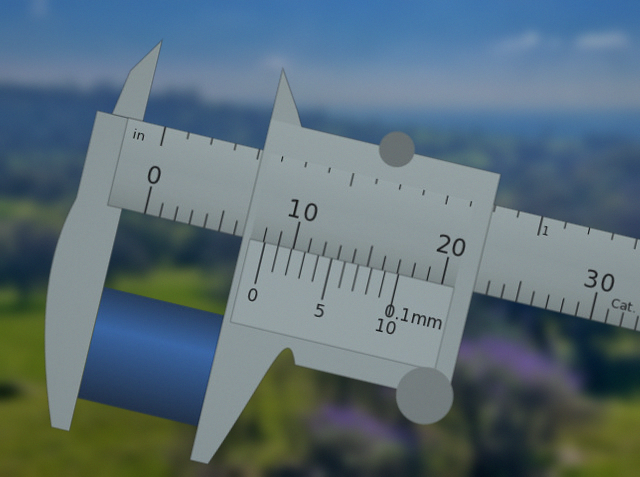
8.1
